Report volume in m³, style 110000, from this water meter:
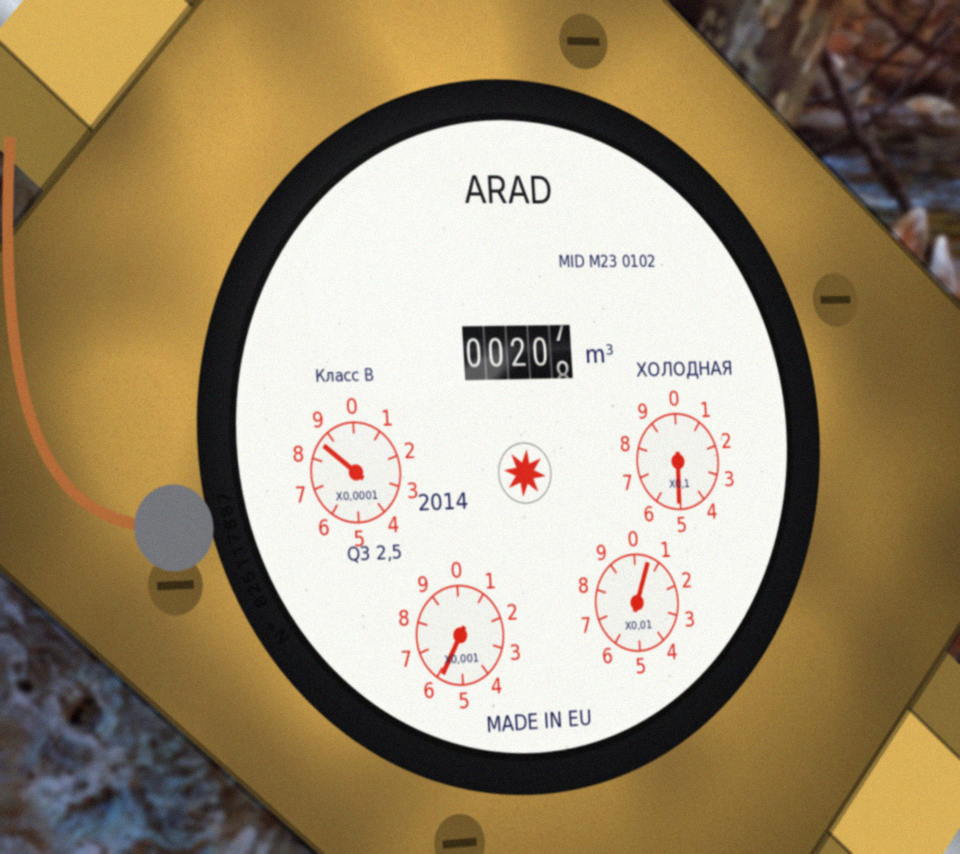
207.5058
